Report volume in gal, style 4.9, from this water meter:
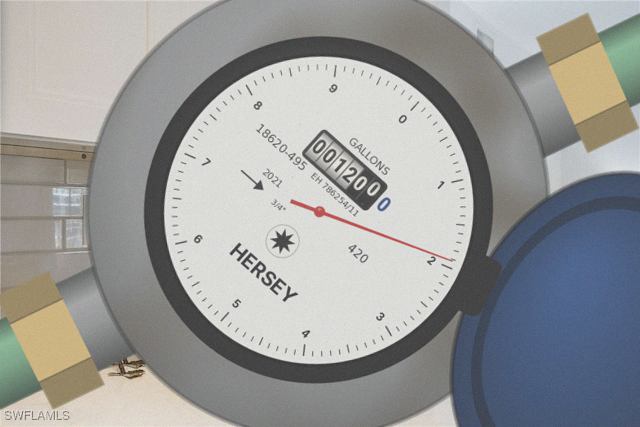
12001.9
